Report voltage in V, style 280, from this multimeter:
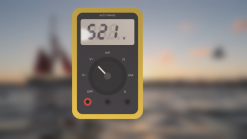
521
